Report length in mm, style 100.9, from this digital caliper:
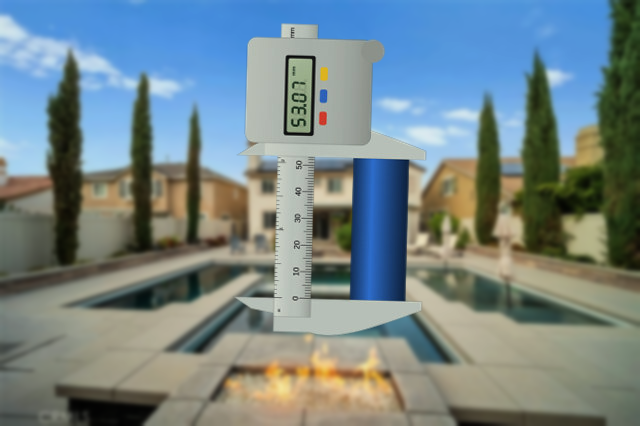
53.07
